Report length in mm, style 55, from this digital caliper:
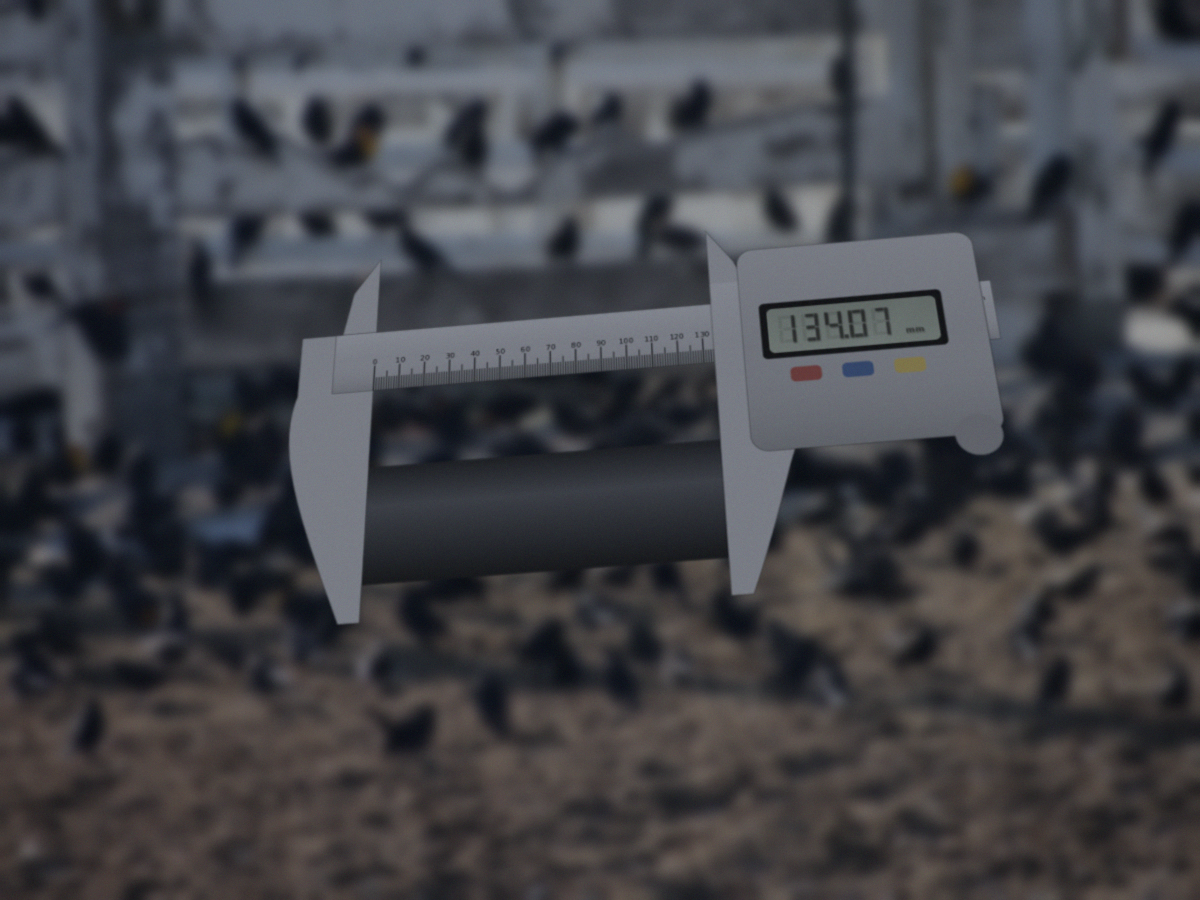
134.07
